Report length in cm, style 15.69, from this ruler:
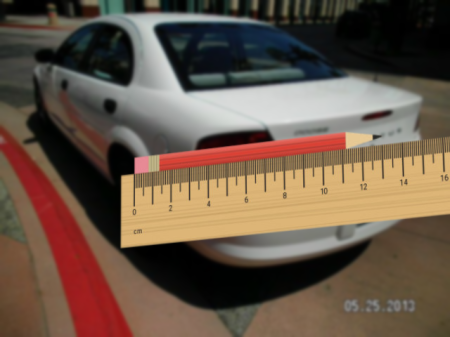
13
